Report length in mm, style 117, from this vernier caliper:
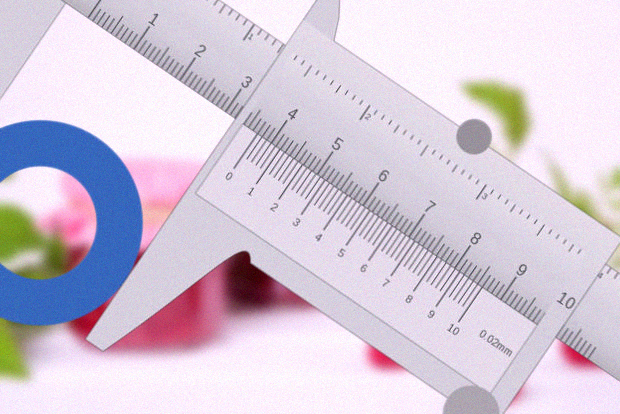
37.0
